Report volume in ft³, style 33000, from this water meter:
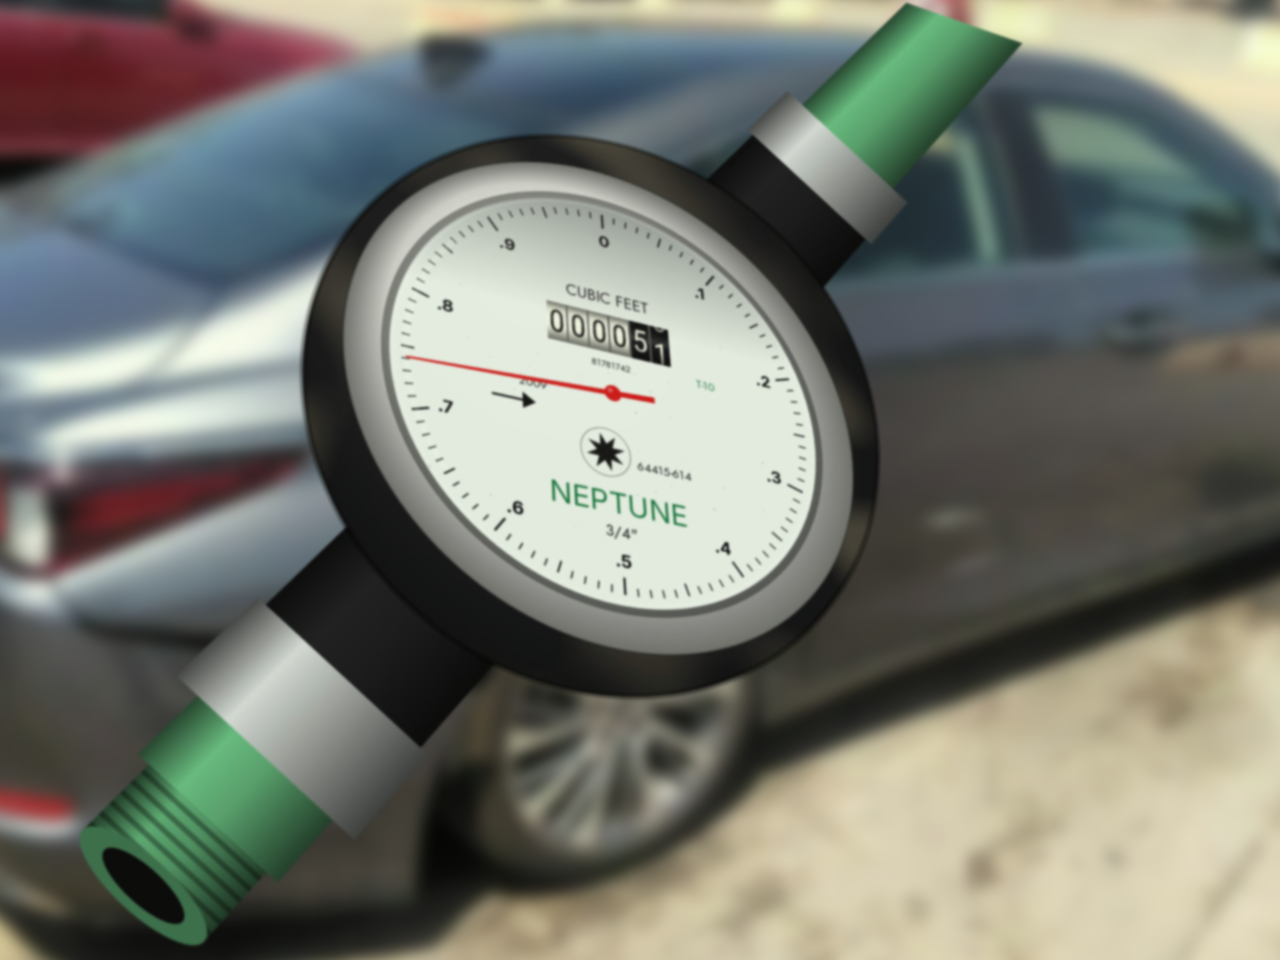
50.74
